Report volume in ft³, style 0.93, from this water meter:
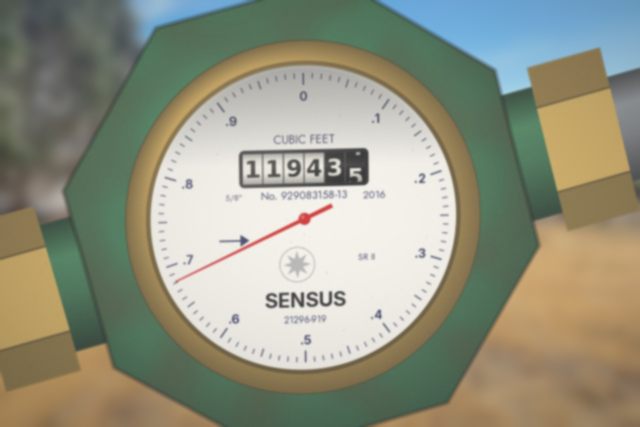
119434.68
